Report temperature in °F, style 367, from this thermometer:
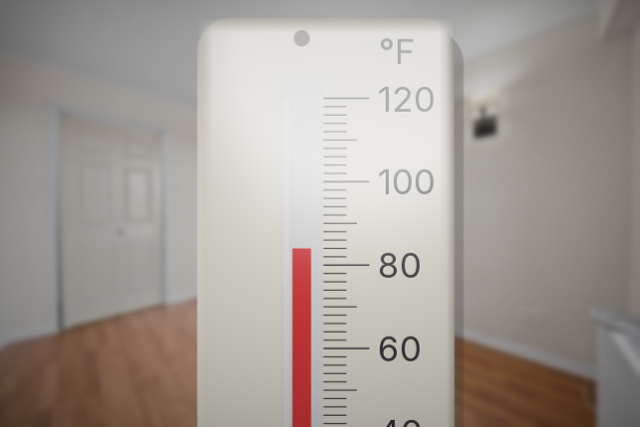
84
